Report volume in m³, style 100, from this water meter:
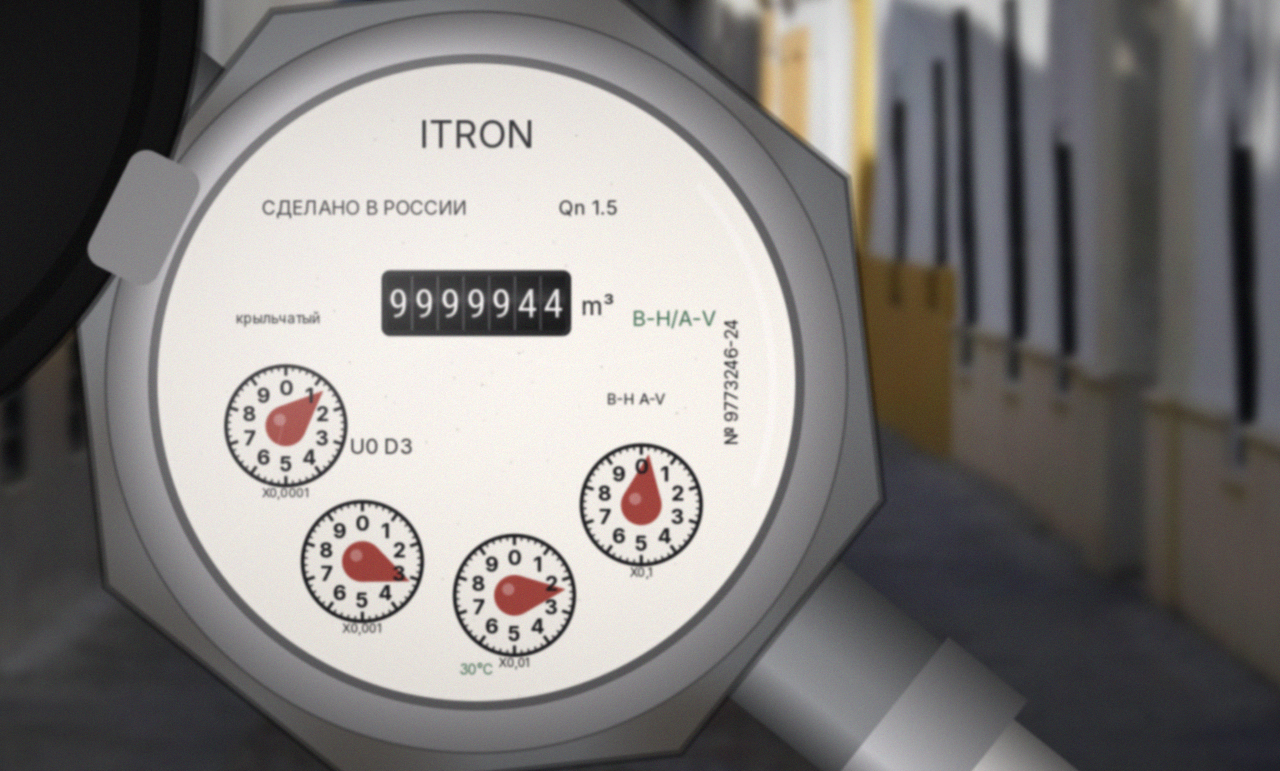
9999944.0231
